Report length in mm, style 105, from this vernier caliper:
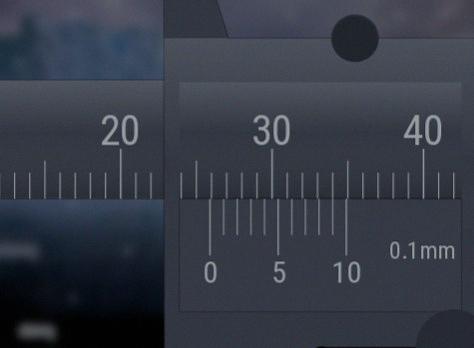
25.9
